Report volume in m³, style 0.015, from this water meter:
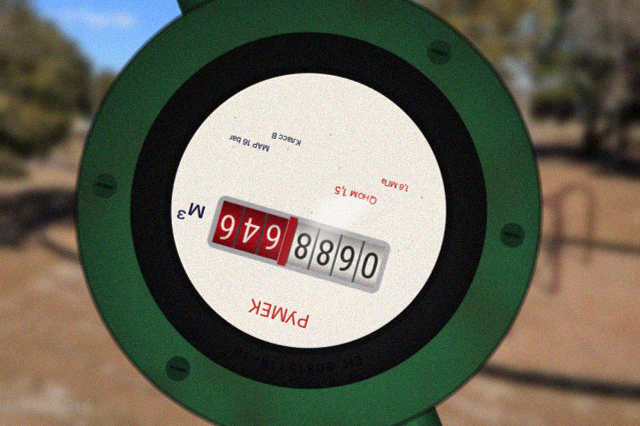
688.646
